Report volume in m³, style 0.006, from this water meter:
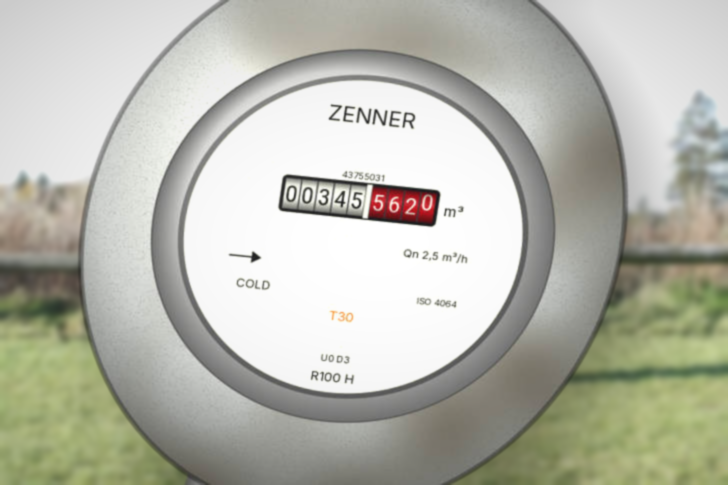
345.5620
